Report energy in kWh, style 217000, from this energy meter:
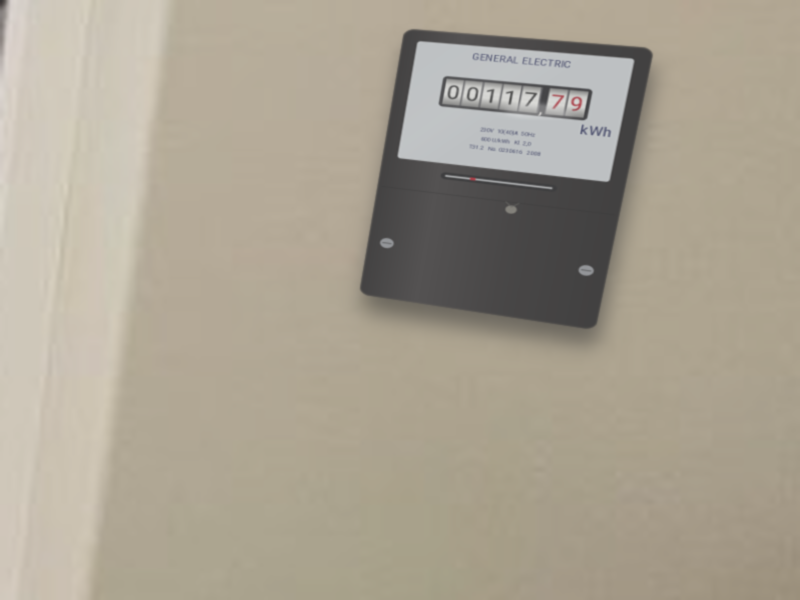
117.79
